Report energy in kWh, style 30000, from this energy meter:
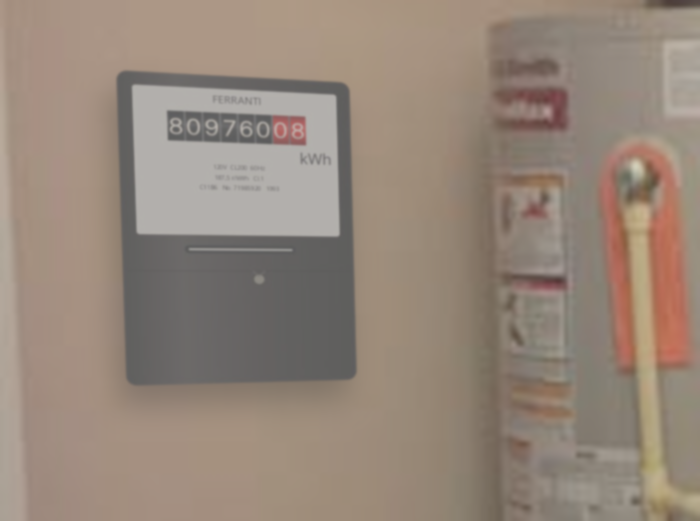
809760.08
